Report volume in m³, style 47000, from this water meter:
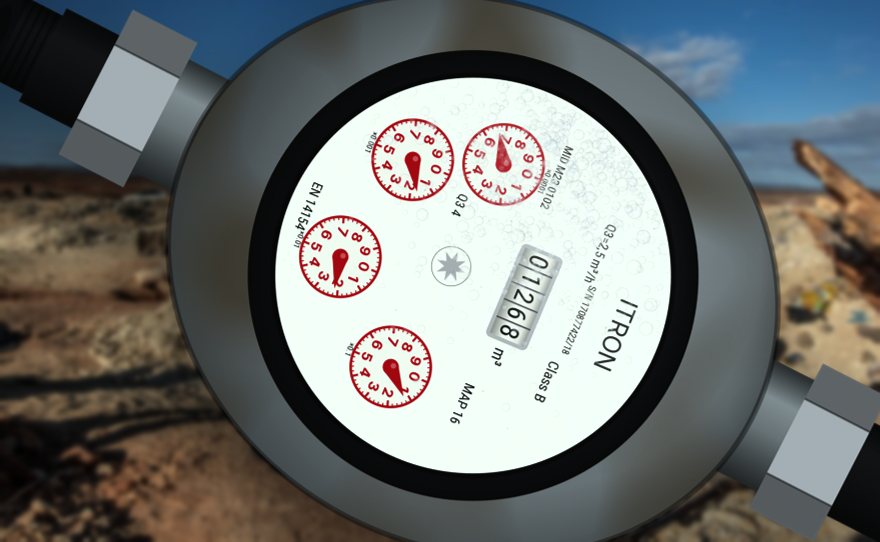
1268.1216
